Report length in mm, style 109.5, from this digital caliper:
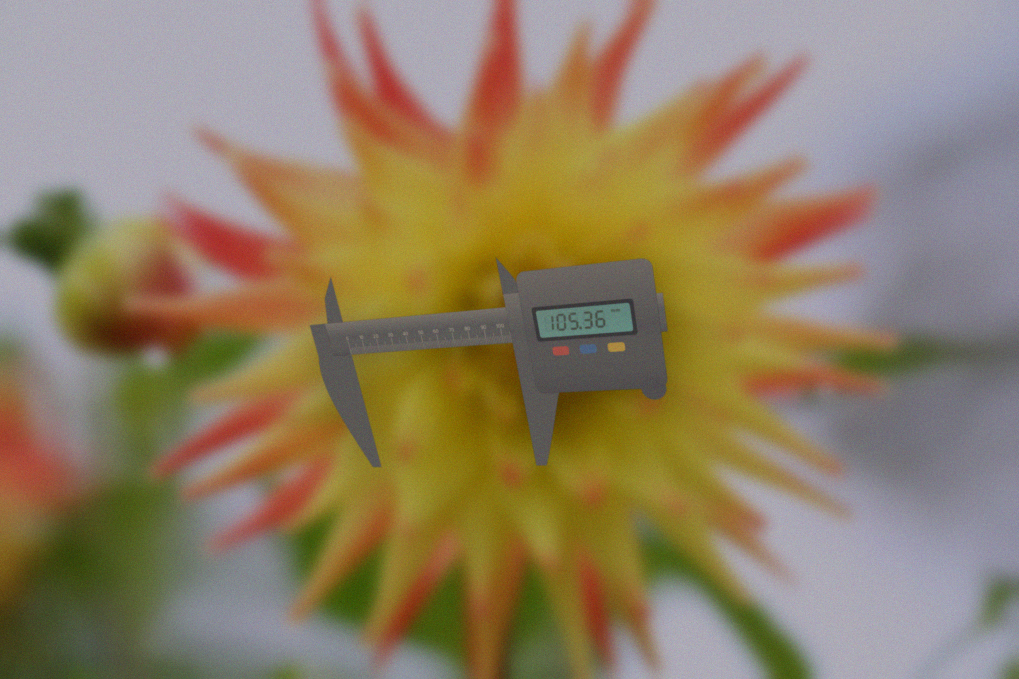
105.36
